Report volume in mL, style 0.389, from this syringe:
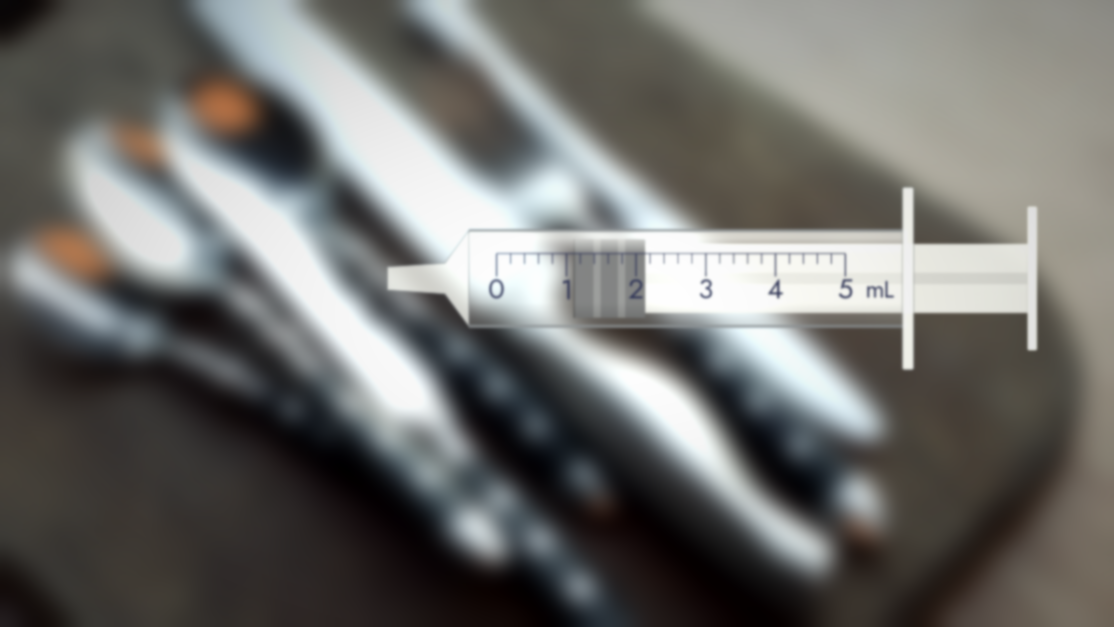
1.1
